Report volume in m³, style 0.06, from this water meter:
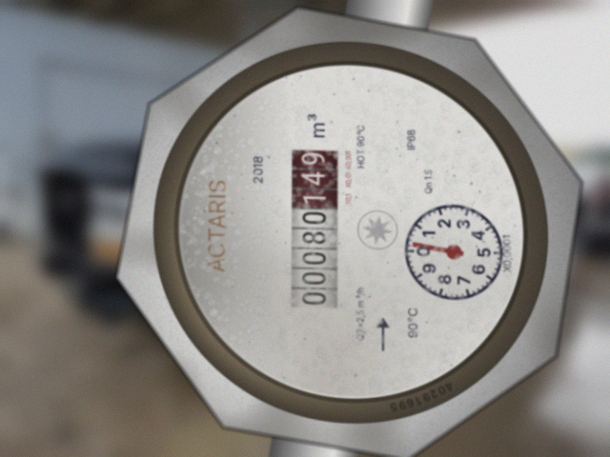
80.1490
